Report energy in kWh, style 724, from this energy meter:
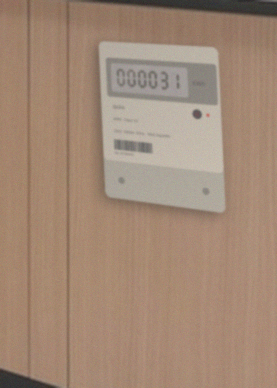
31
